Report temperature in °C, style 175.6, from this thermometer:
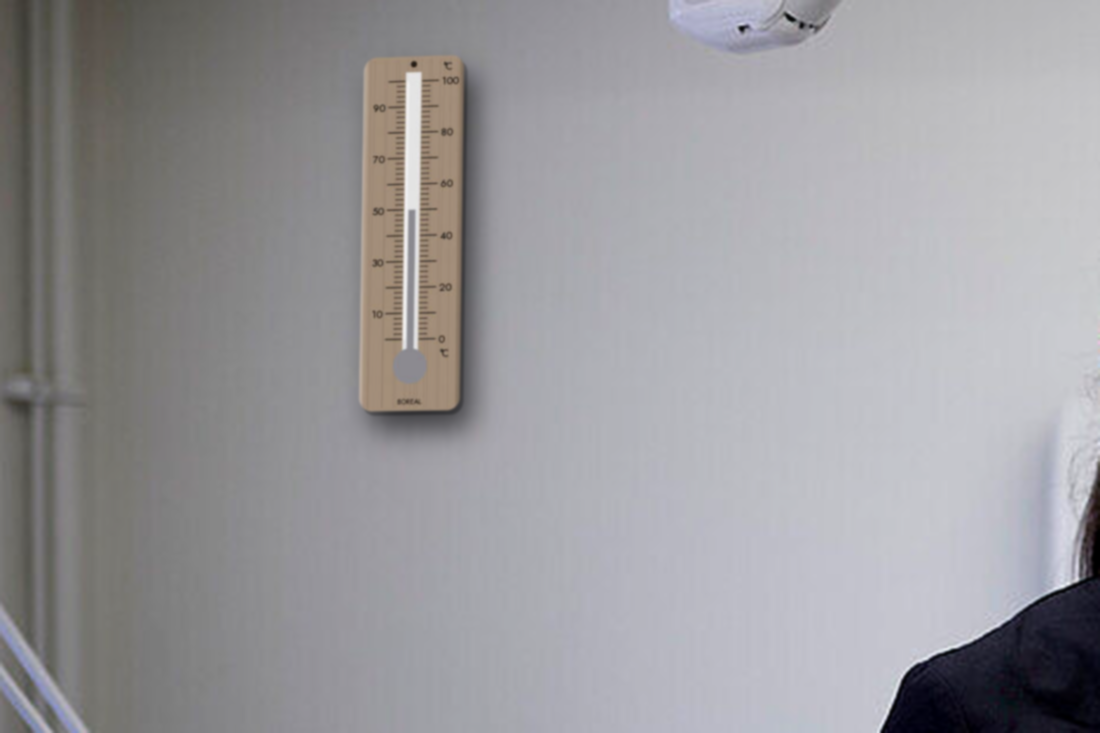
50
